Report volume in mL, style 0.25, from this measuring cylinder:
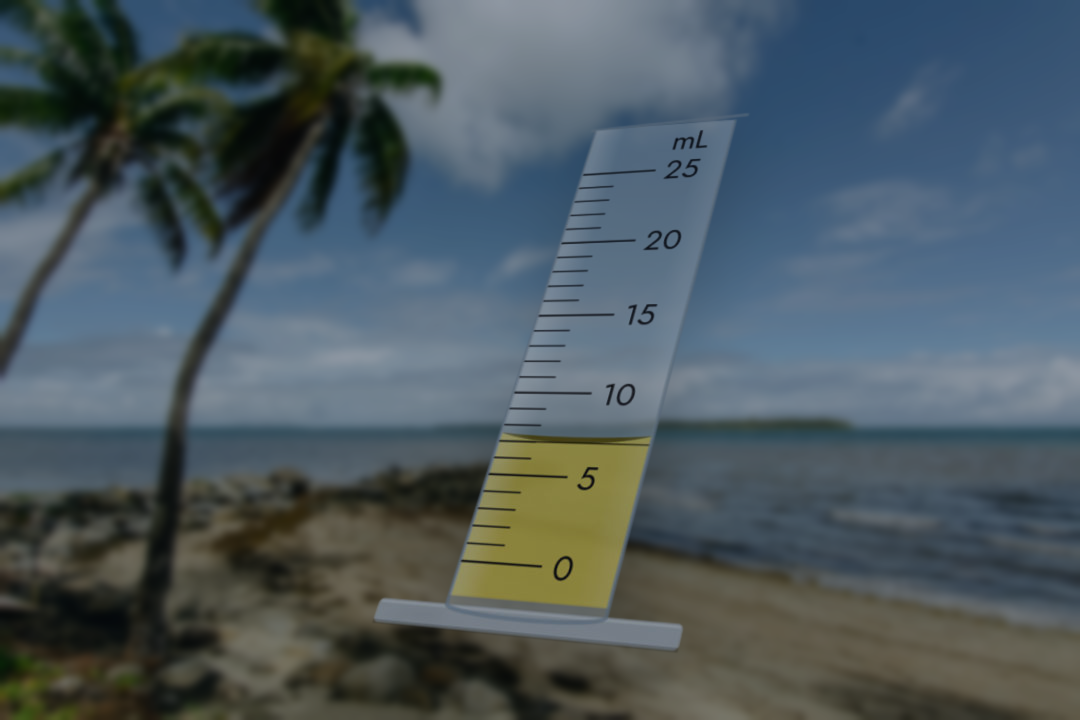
7
